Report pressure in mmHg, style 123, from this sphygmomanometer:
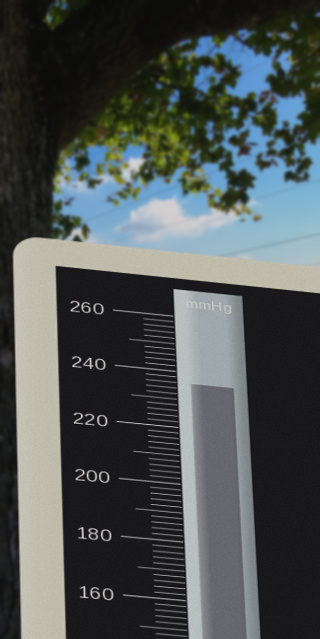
236
